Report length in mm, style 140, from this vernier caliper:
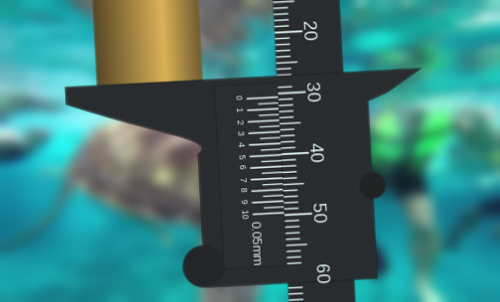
30.6
